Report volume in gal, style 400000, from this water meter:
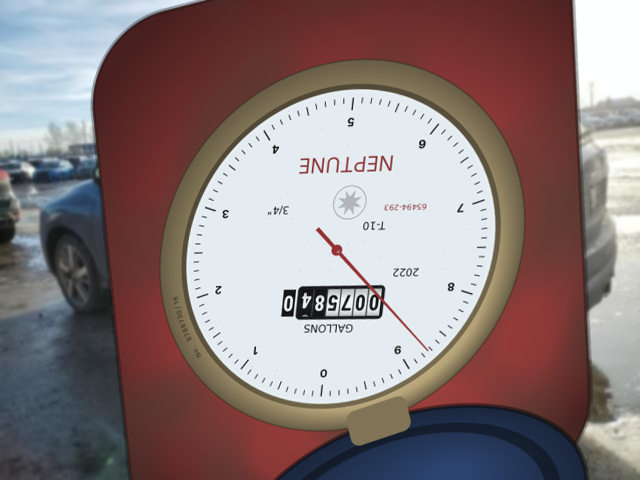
75838.7
